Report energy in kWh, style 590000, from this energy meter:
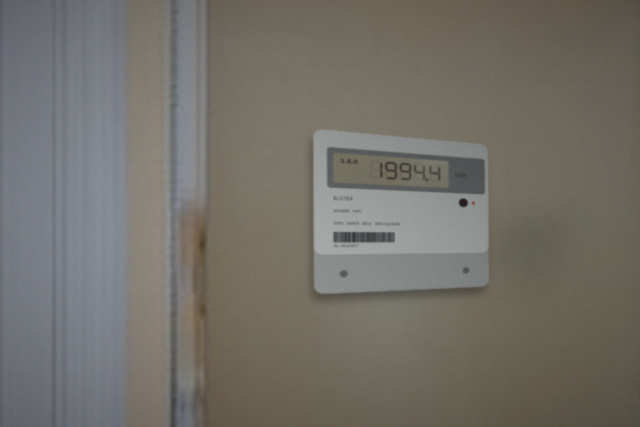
1994.4
